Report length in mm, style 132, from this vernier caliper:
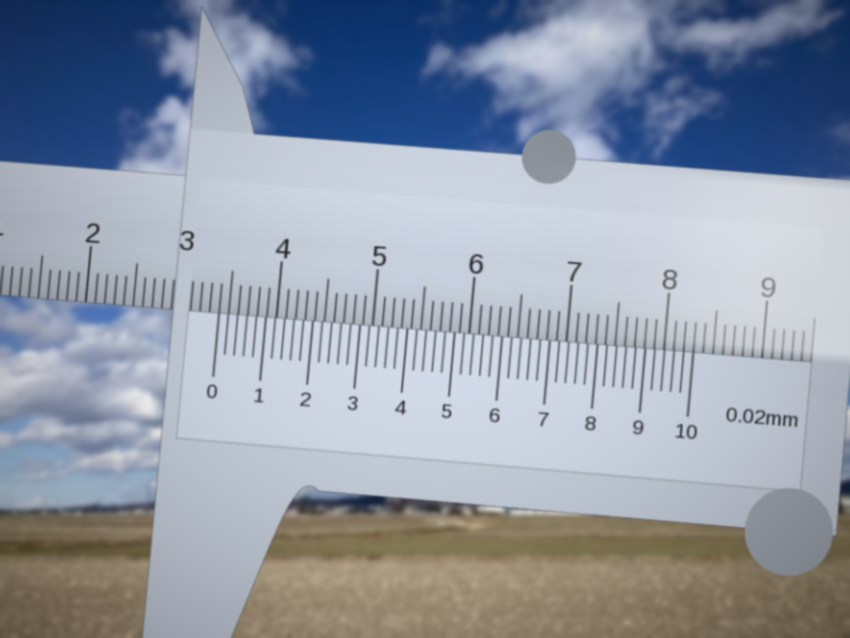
34.0
